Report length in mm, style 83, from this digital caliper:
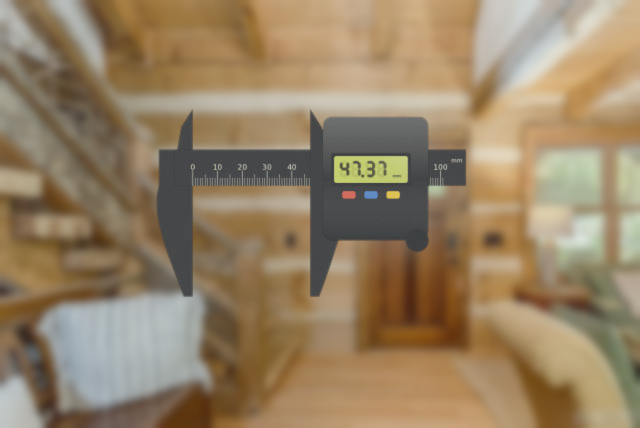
47.37
